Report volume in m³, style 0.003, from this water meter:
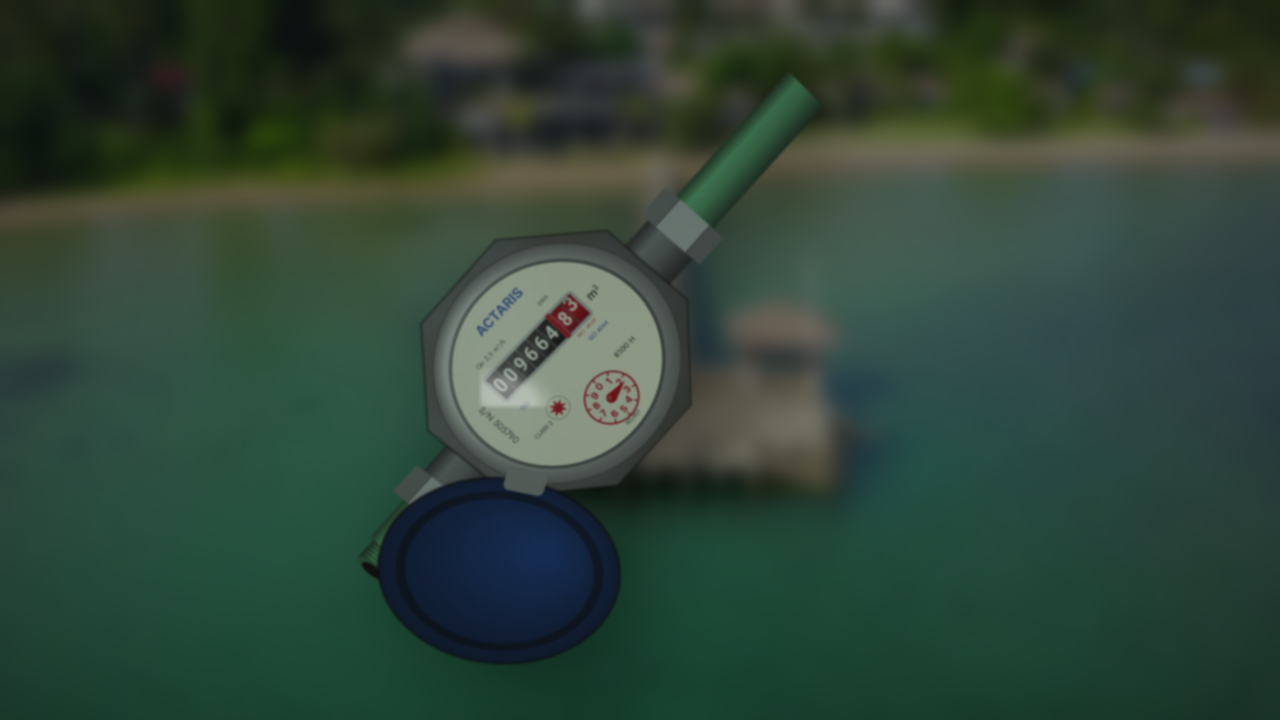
9664.832
